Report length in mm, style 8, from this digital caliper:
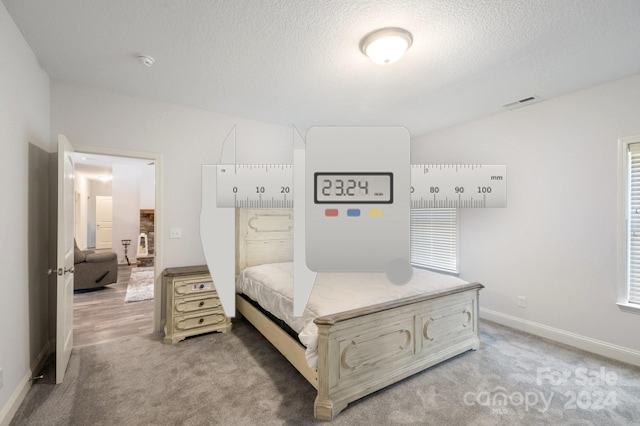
23.24
